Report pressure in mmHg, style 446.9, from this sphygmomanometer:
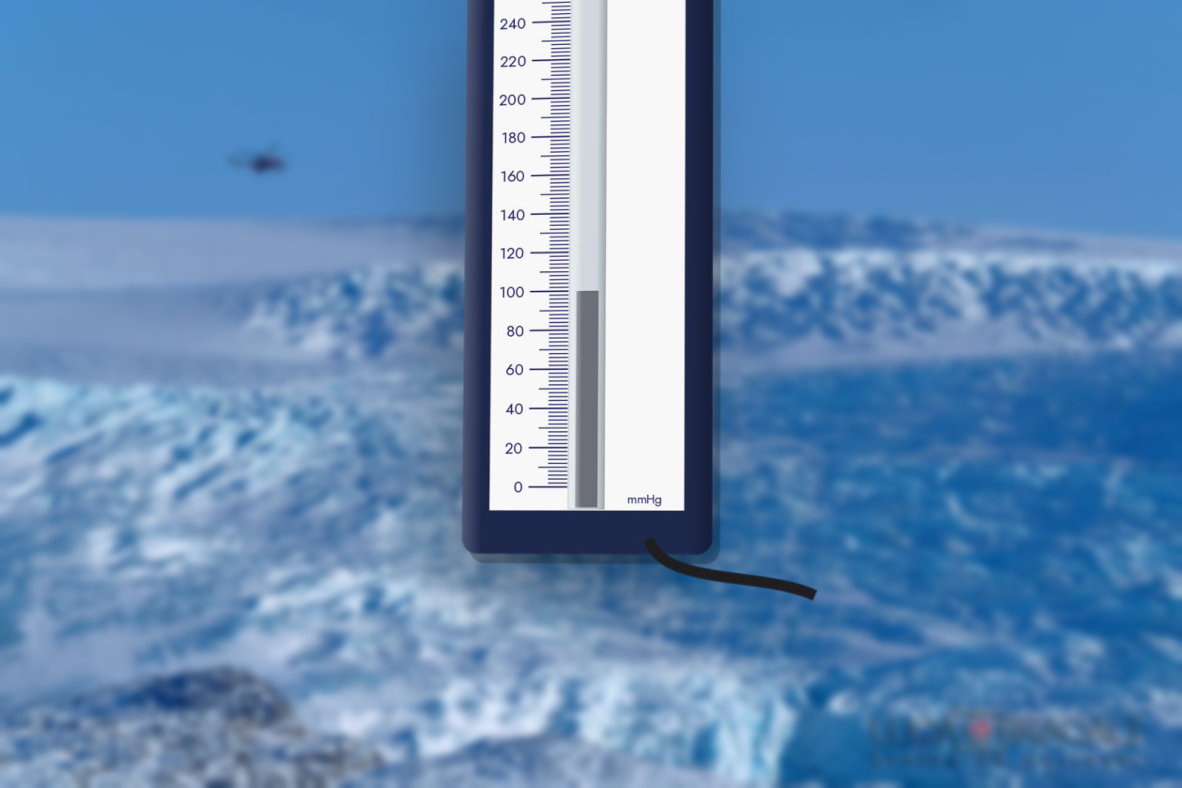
100
